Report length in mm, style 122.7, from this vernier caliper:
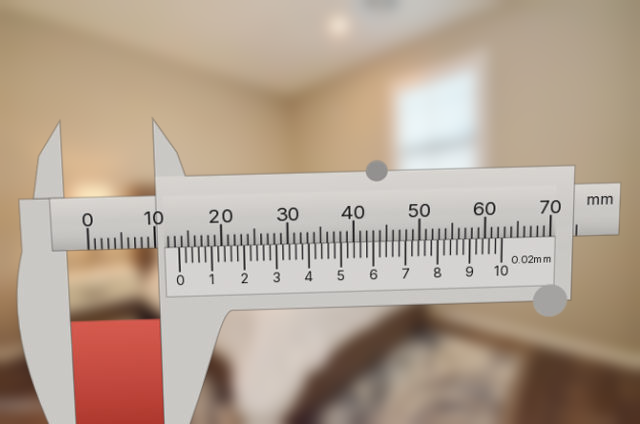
13.6
